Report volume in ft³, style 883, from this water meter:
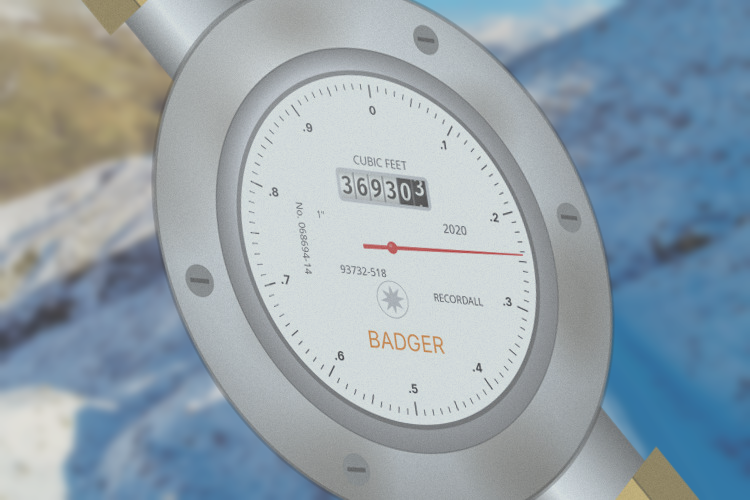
369303.24
